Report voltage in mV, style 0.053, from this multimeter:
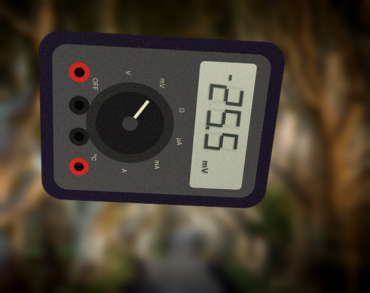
-25.5
